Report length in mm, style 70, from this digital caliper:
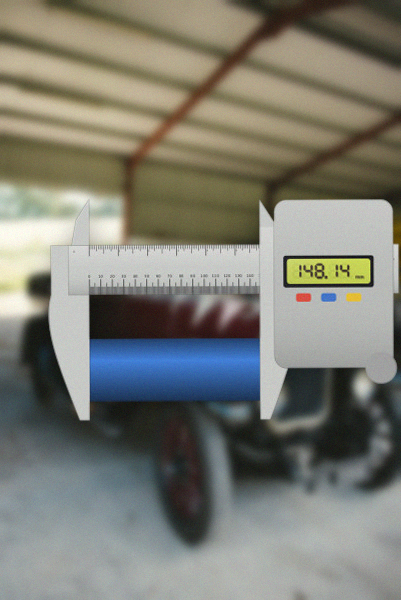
148.14
